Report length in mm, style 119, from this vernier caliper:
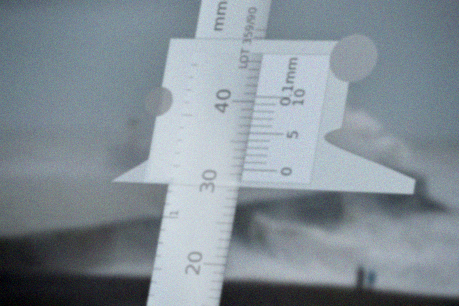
31.6
